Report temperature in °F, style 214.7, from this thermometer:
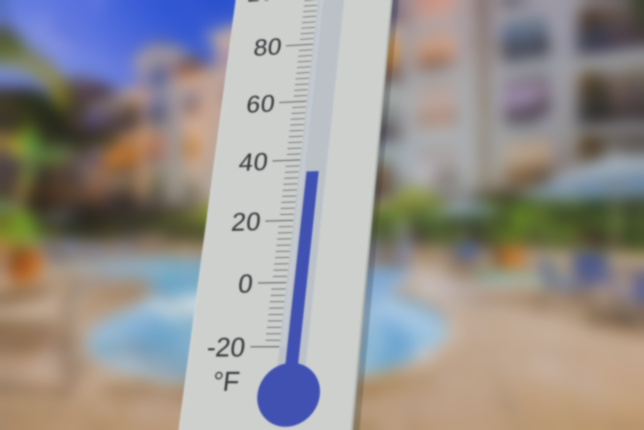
36
